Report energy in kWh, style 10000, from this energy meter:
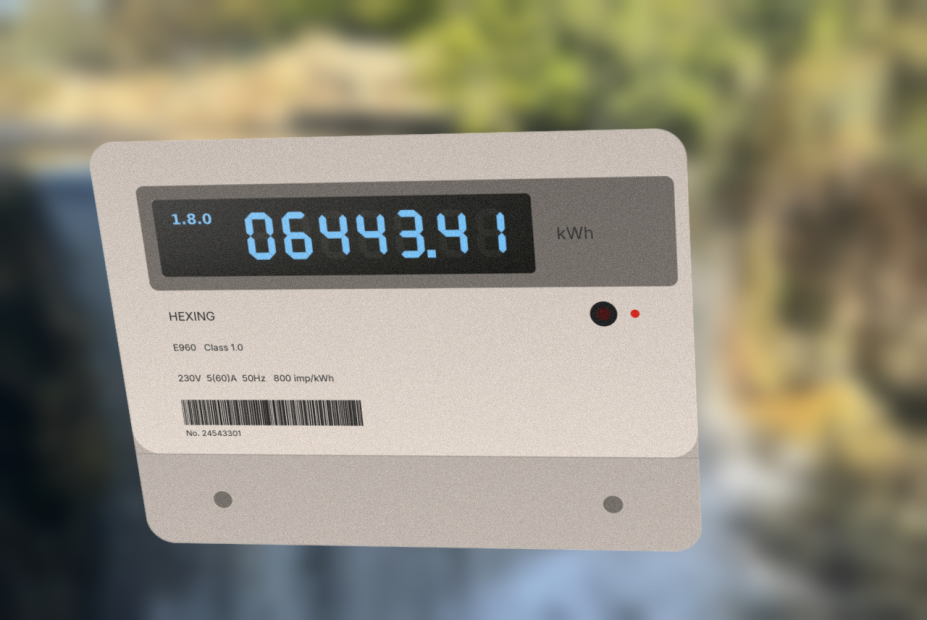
6443.41
